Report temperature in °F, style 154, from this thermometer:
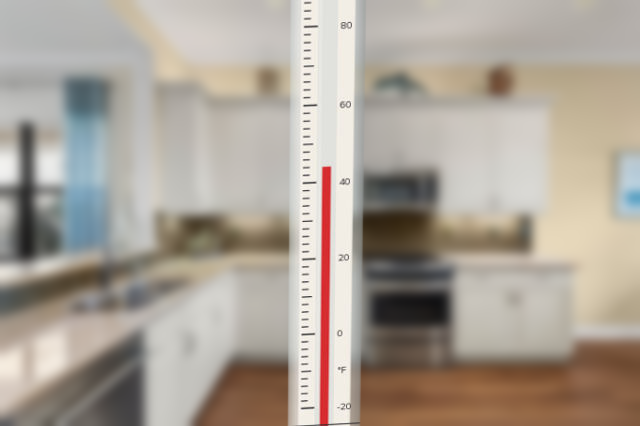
44
